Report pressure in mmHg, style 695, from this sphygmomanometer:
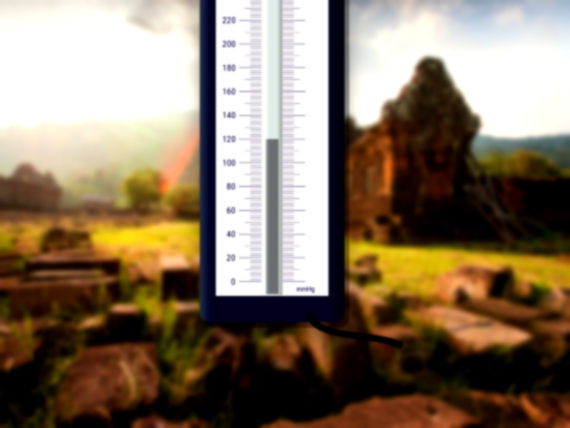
120
